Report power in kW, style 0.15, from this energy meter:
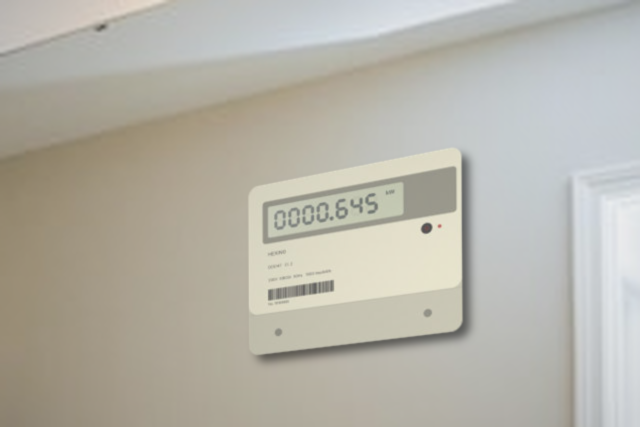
0.645
